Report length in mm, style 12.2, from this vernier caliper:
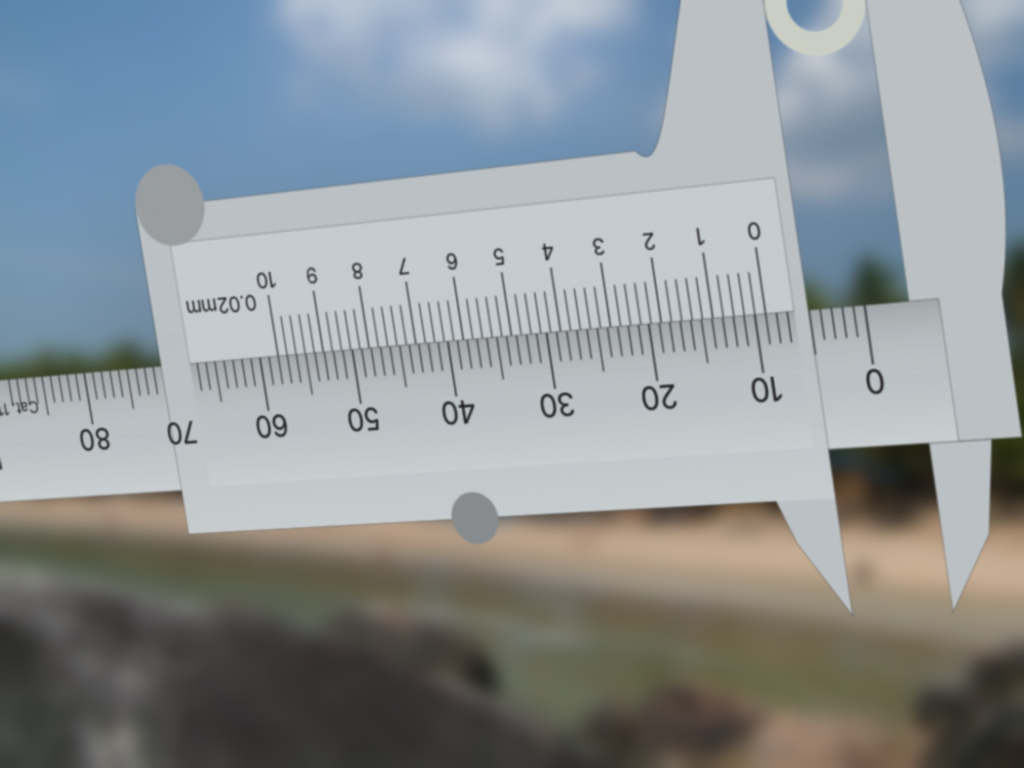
9.0
